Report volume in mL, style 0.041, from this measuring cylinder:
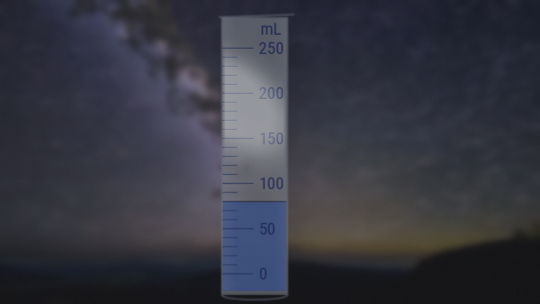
80
